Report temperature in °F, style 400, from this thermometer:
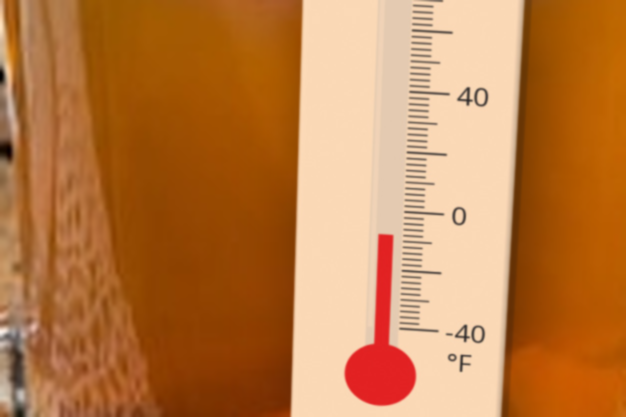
-8
